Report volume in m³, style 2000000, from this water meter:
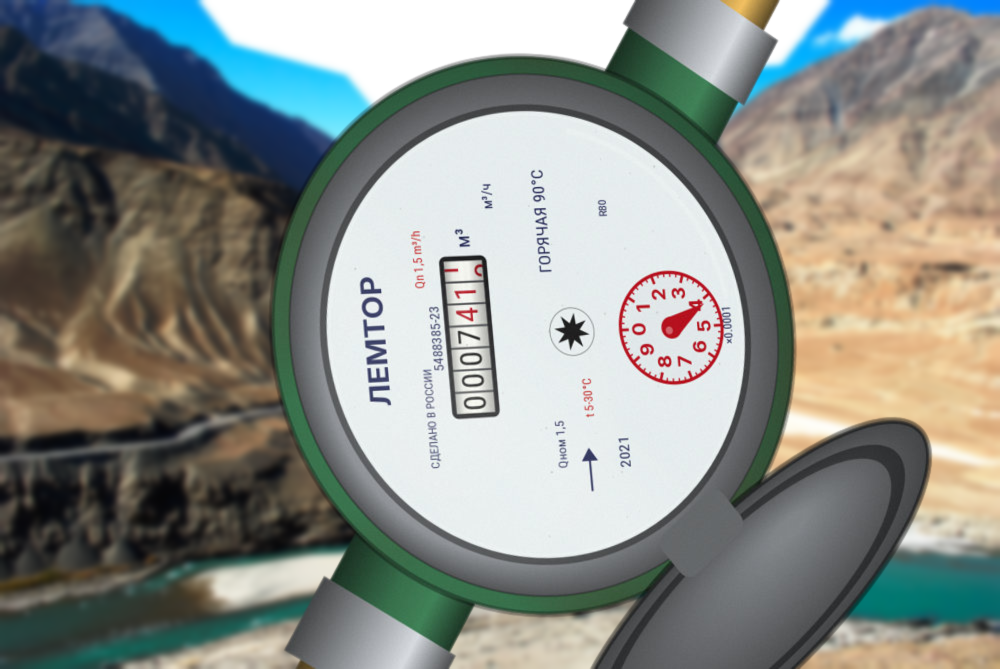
7.4114
